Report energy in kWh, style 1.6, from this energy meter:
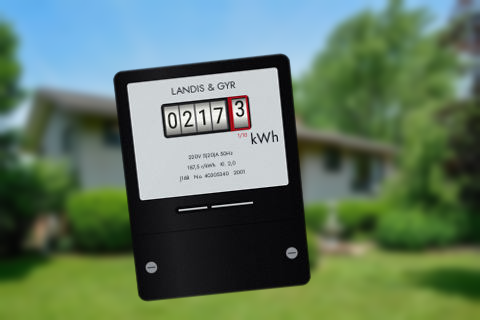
217.3
